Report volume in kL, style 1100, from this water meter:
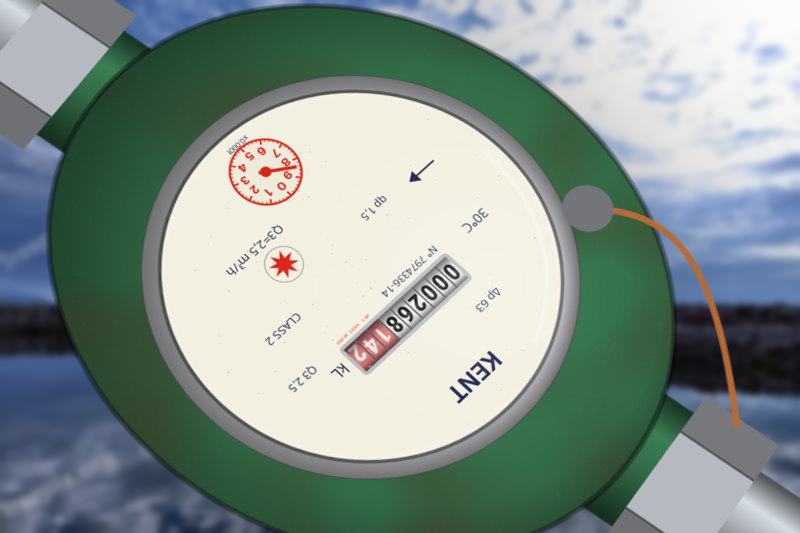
268.1418
